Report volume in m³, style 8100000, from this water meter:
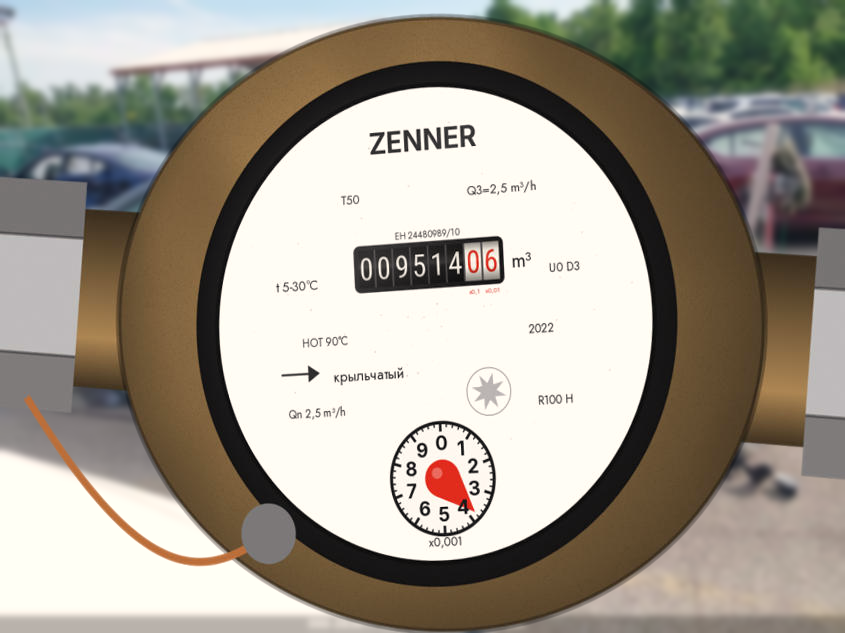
9514.063
